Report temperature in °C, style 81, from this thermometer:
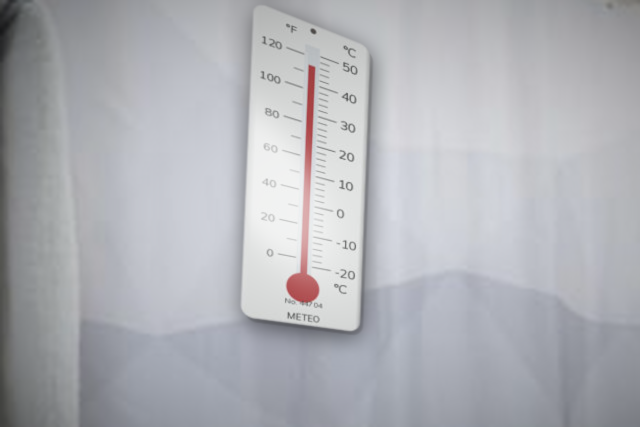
46
